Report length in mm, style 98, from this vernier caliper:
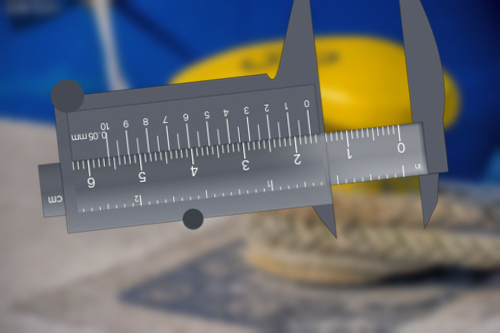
17.0
